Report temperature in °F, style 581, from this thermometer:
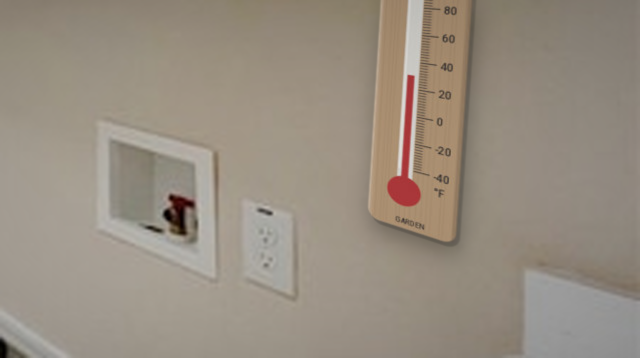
30
